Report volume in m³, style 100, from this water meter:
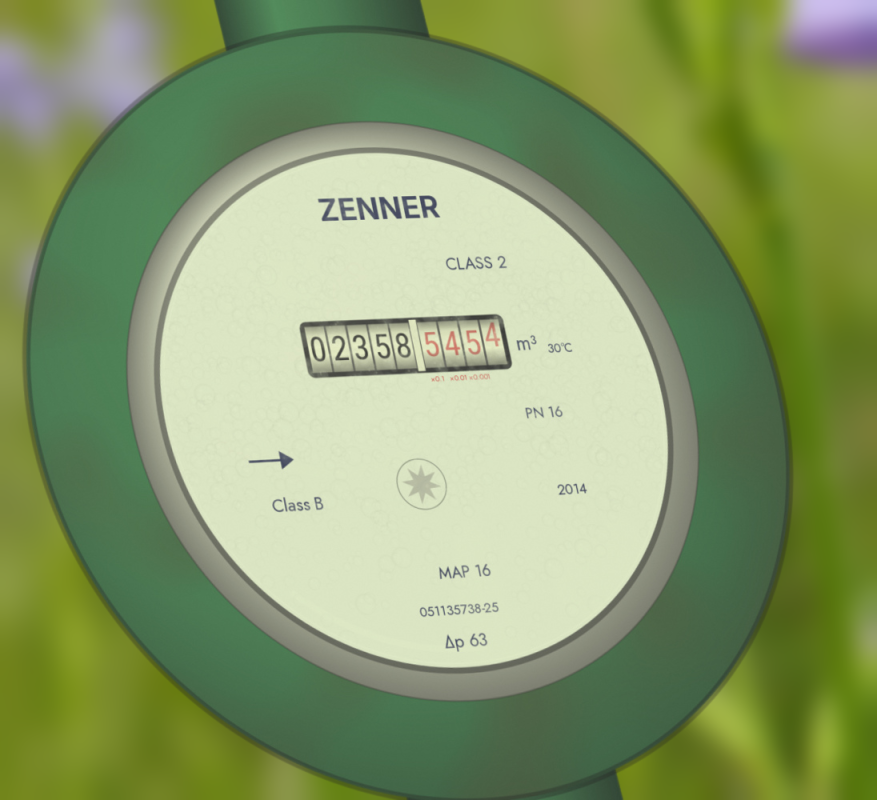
2358.5454
